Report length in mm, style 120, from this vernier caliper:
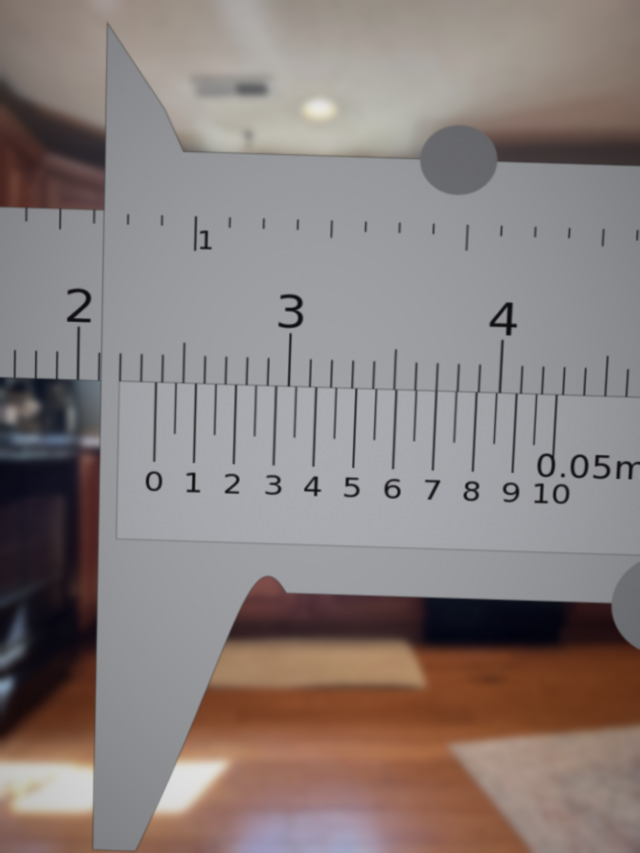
23.7
